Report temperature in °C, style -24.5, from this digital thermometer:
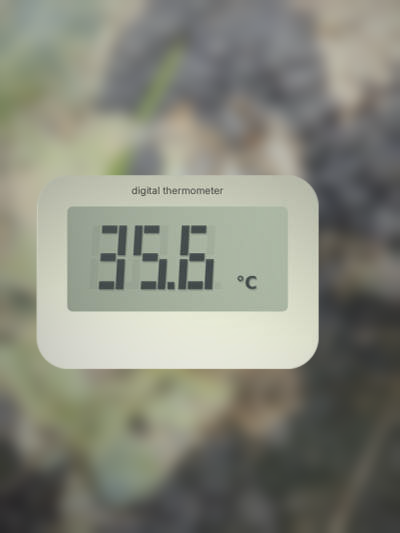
35.6
